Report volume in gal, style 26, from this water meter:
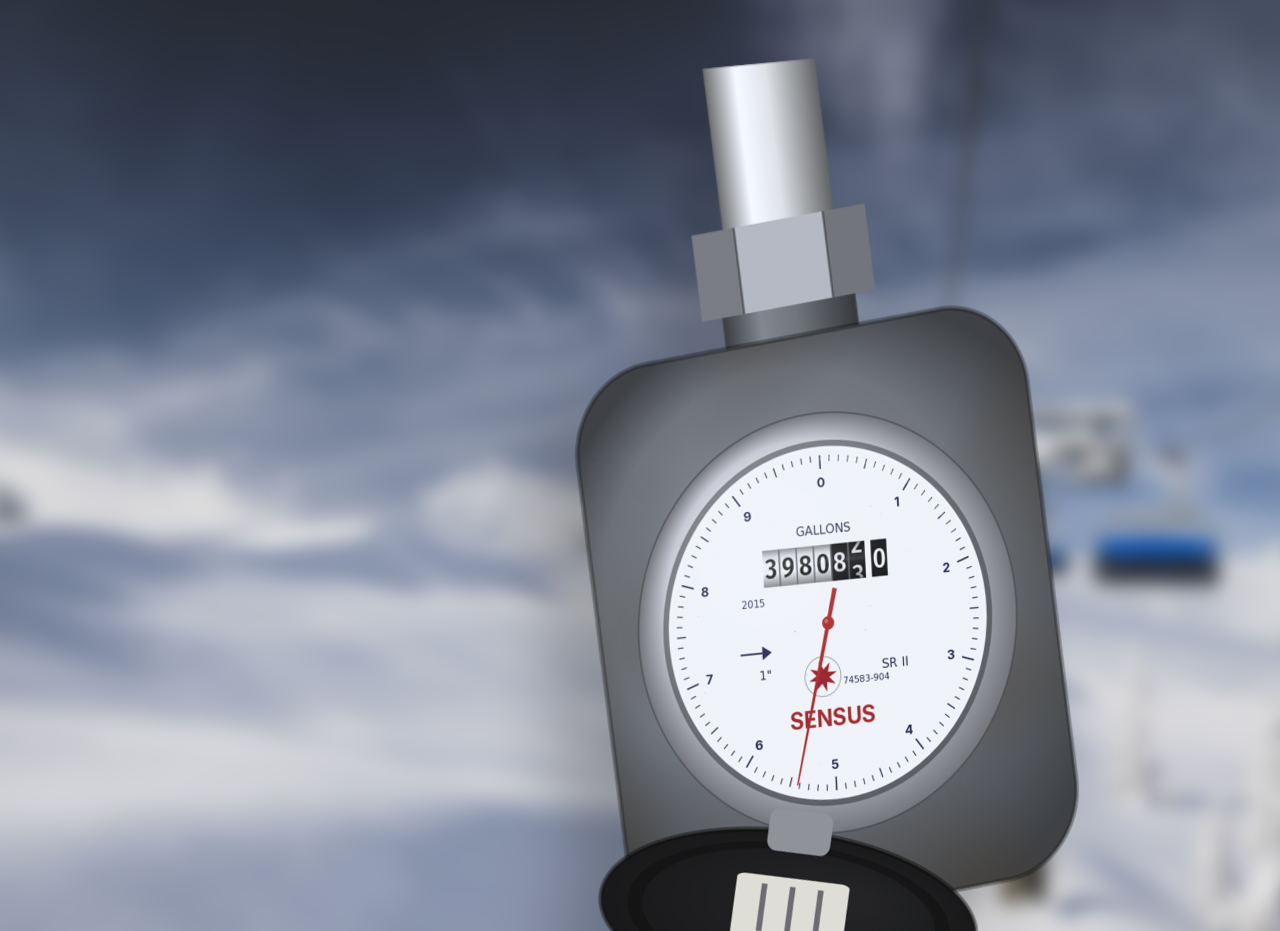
3980825.4
